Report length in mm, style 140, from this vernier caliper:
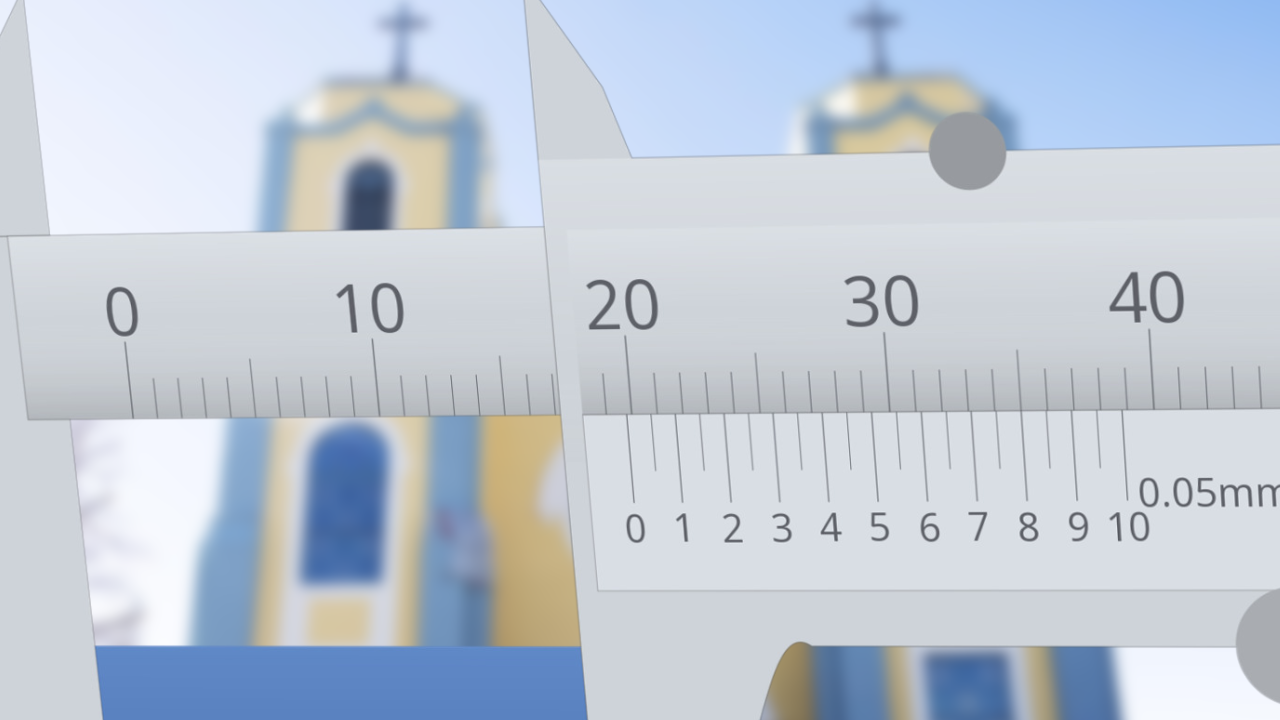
19.80
